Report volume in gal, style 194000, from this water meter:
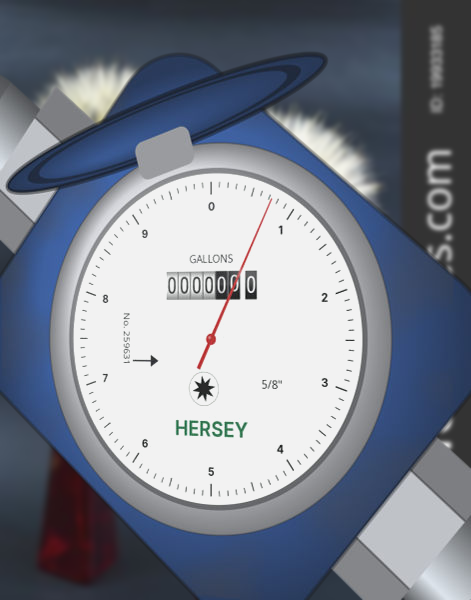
0.7
